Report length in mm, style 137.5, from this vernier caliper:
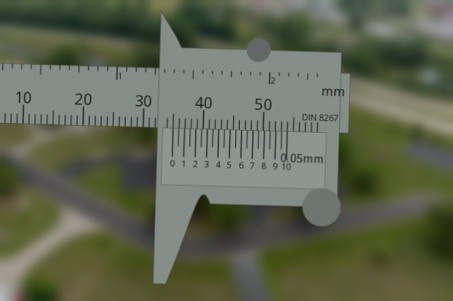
35.0
